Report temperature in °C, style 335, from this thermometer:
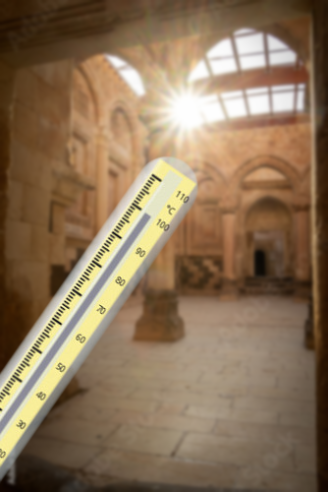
100
